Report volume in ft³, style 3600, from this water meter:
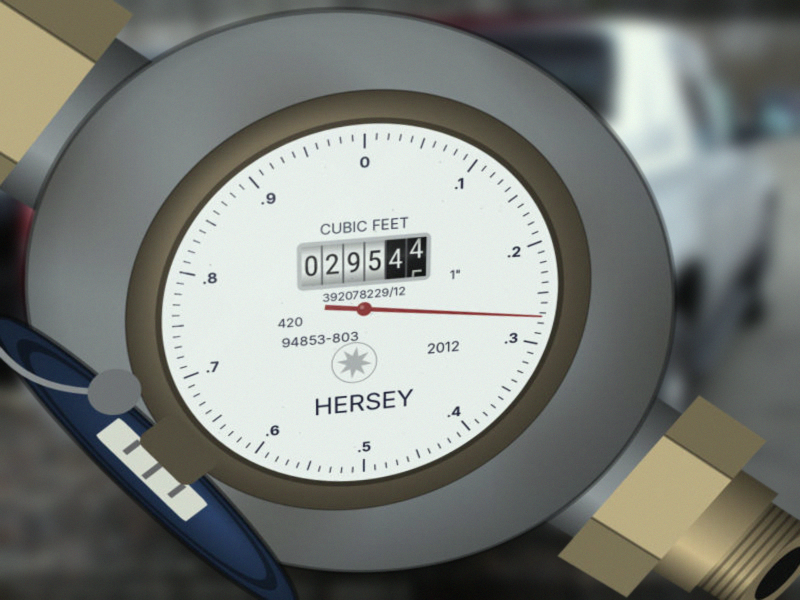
29544.27
